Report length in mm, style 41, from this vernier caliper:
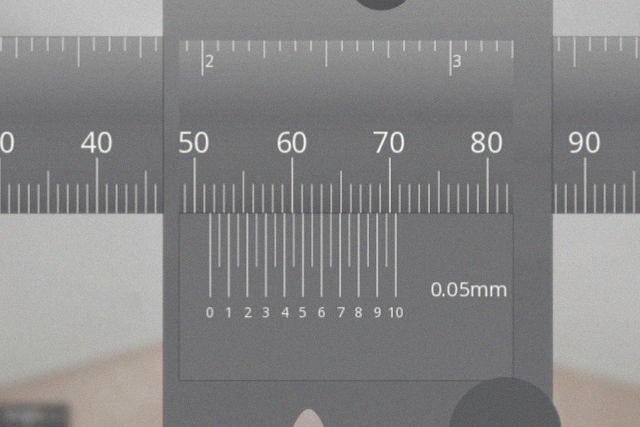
51.6
